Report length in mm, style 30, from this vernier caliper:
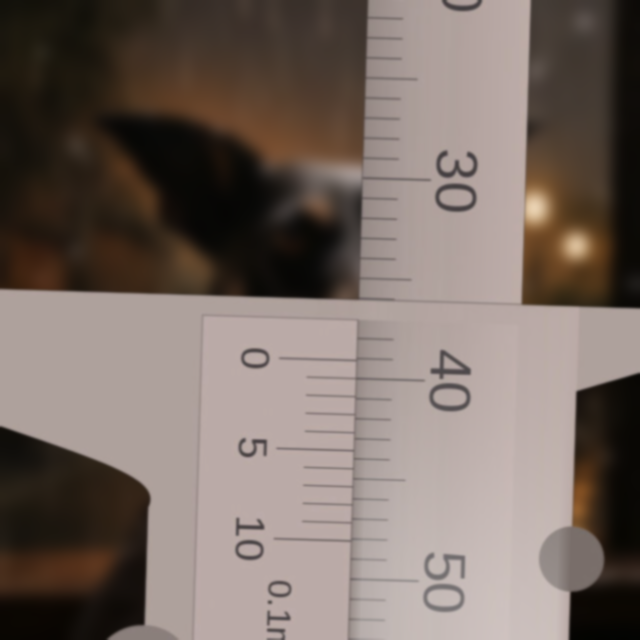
39.1
